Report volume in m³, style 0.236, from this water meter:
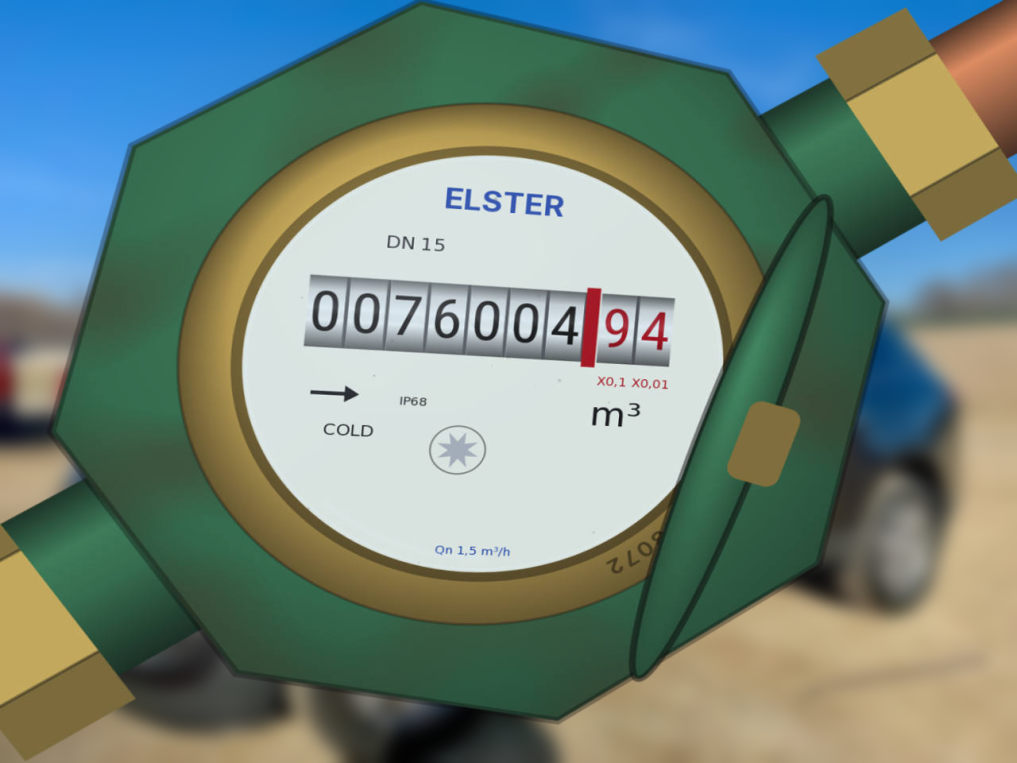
76004.94
